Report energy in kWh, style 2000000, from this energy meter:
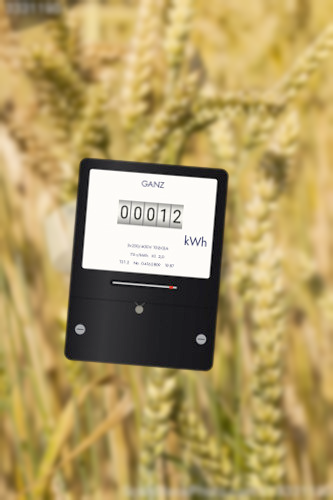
12
